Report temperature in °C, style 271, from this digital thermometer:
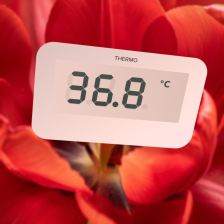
36.8
